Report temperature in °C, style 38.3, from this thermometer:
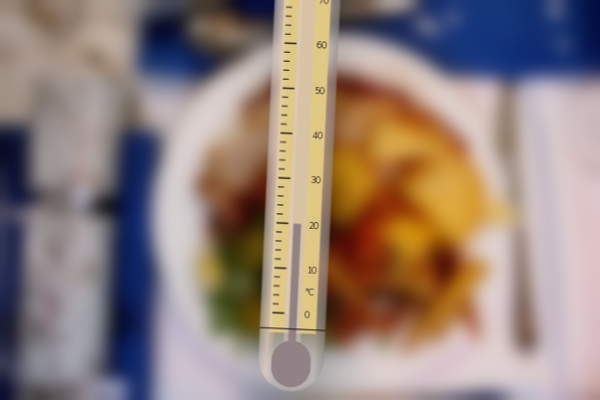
20
